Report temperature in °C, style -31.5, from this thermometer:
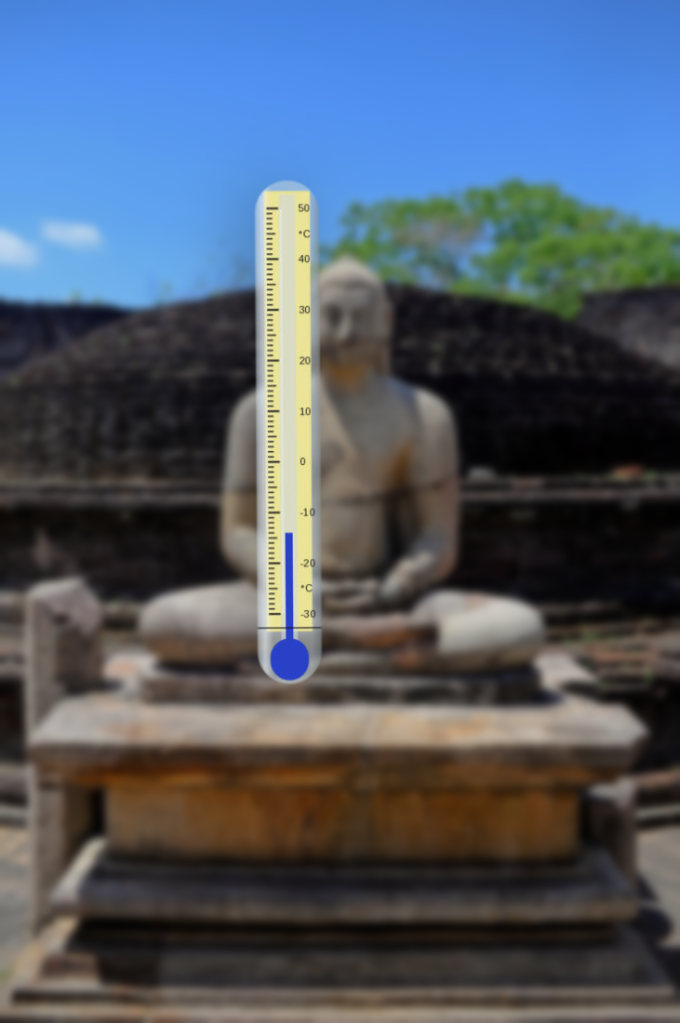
-14
